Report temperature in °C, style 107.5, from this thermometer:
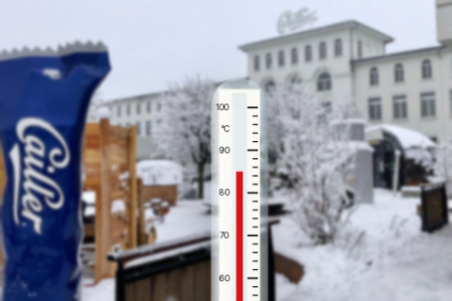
85
